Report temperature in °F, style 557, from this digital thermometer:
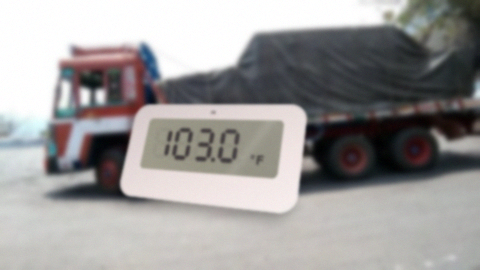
103.0
